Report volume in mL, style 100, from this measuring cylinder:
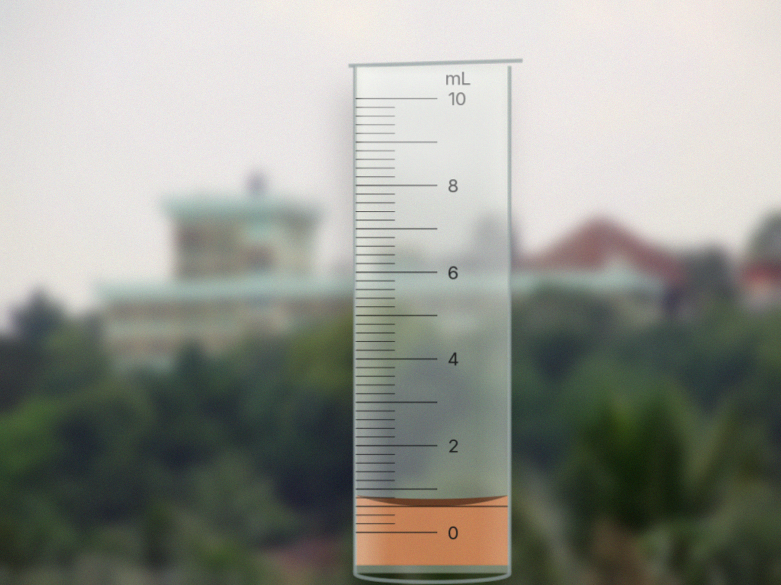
0.6
